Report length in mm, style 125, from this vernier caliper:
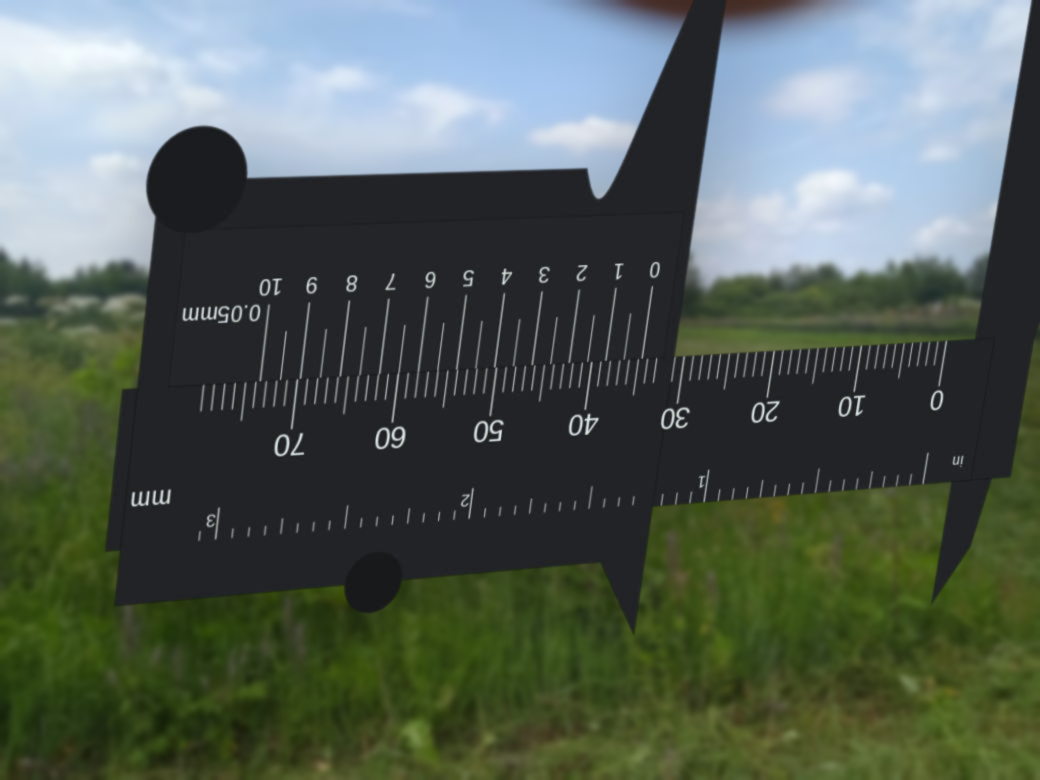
34.6
